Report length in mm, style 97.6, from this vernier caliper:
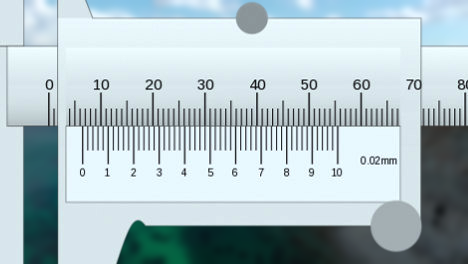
6.5
